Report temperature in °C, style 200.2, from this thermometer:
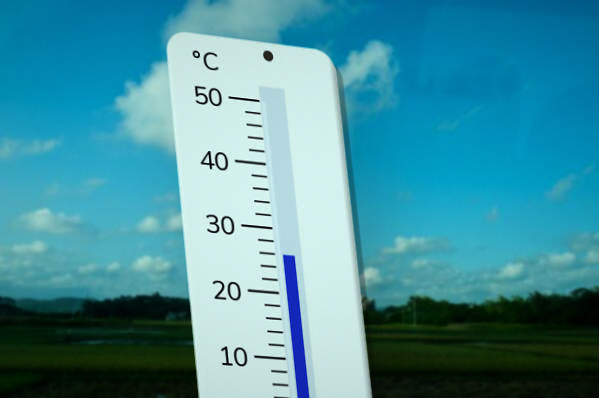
26
